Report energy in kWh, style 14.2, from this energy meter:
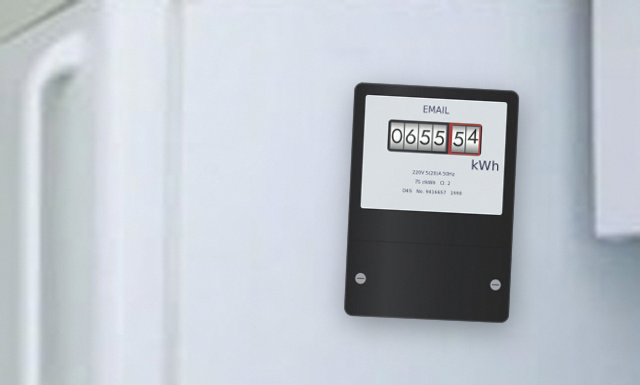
655.54
